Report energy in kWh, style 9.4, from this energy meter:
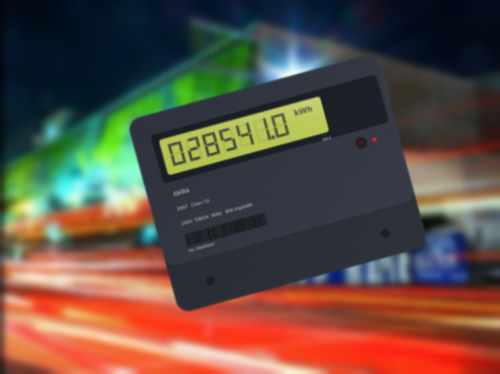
28541.0
